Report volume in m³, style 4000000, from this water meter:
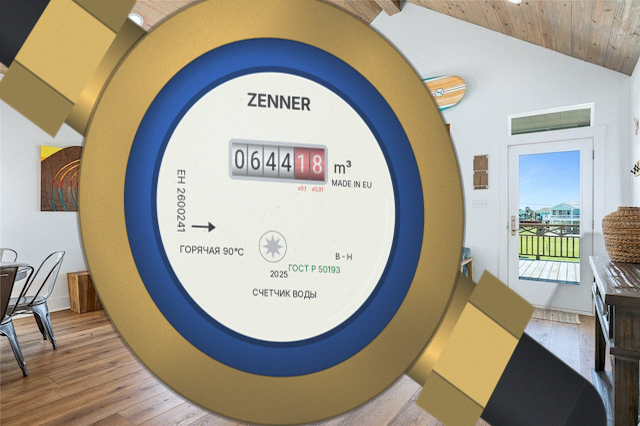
644.18
